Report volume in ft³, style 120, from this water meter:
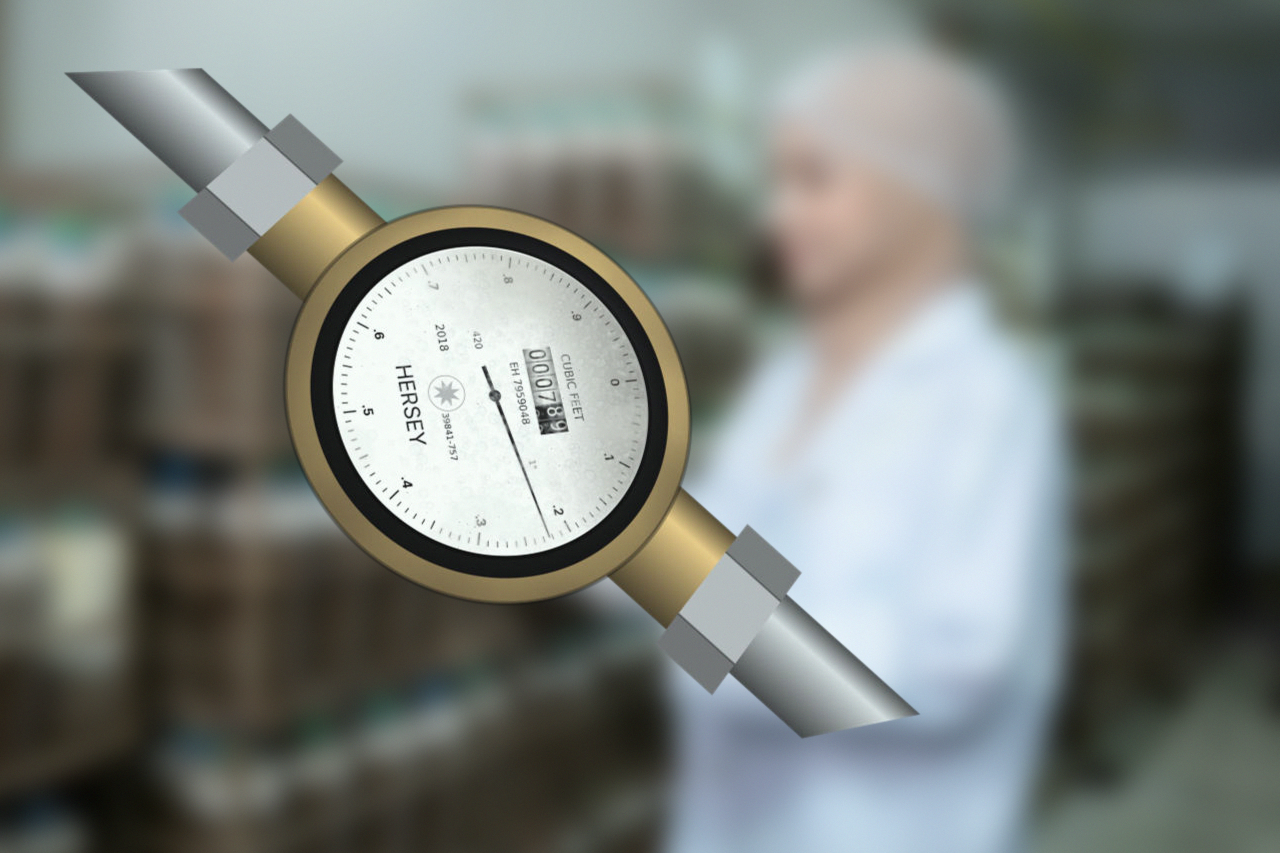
789.22
